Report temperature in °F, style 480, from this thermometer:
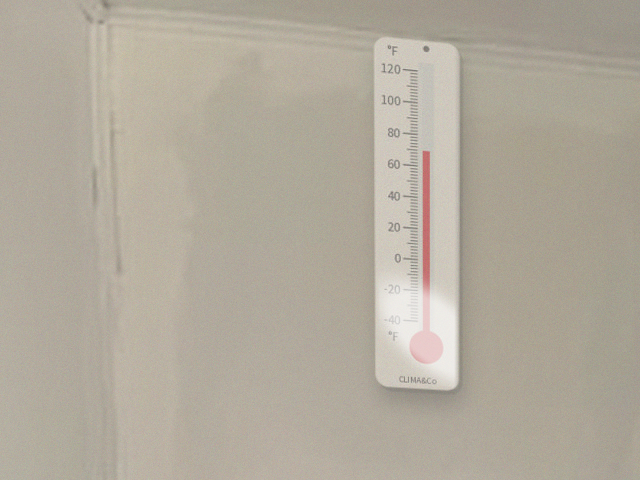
70
